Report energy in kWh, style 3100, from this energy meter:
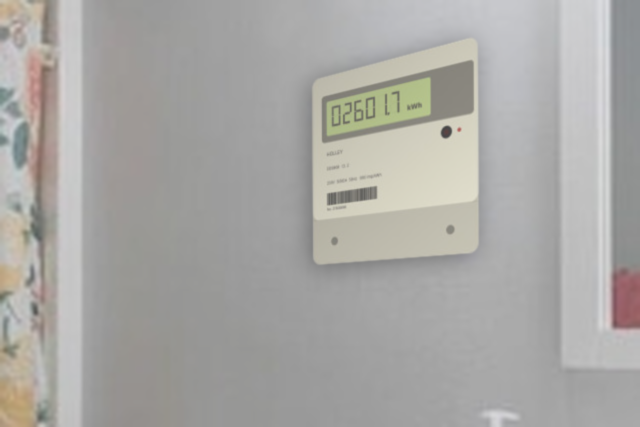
2601.7
